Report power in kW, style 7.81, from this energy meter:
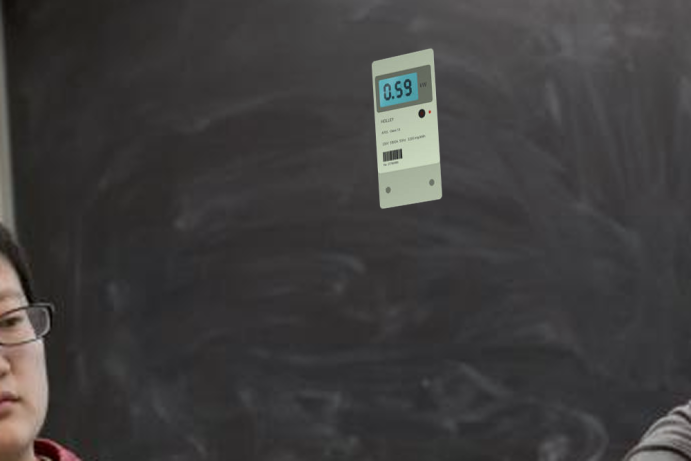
0.59
